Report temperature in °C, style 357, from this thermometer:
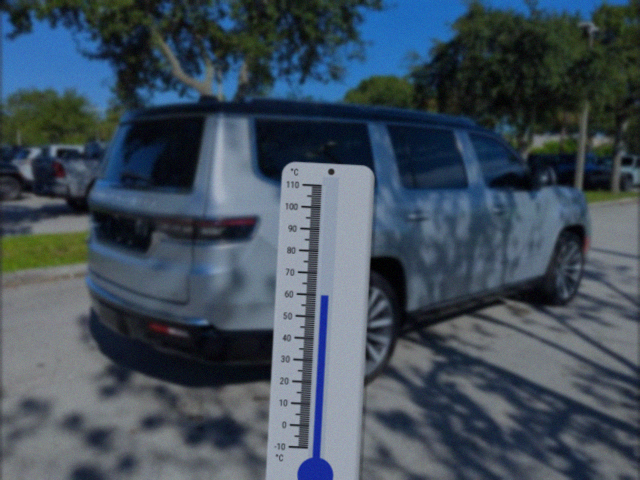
60
